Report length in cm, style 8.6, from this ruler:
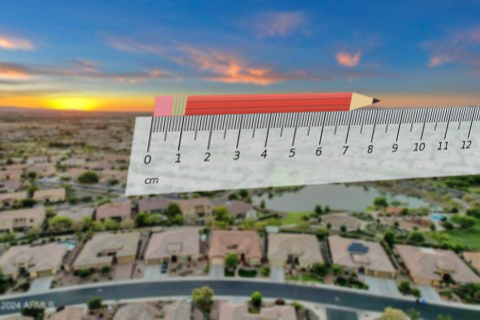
8
